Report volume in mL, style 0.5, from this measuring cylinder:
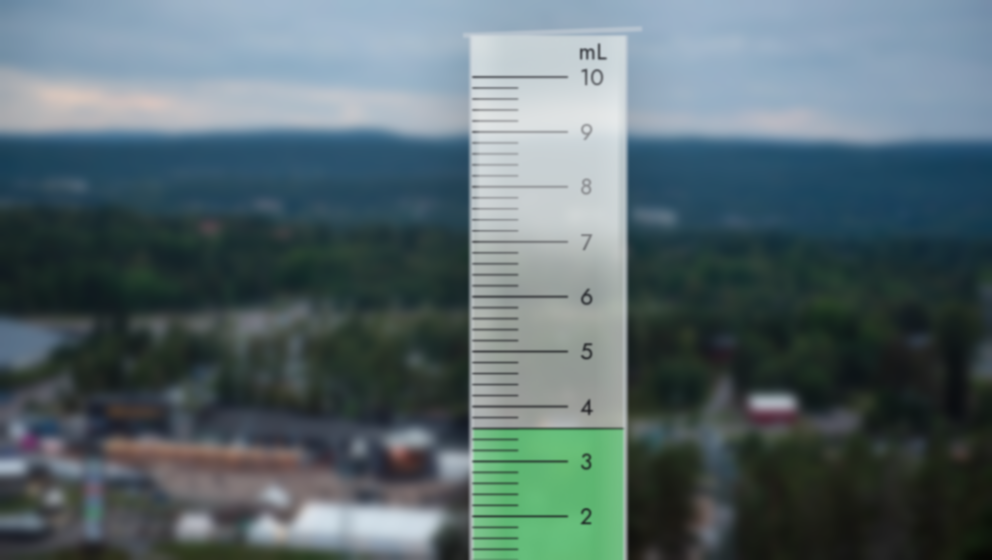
3.6
